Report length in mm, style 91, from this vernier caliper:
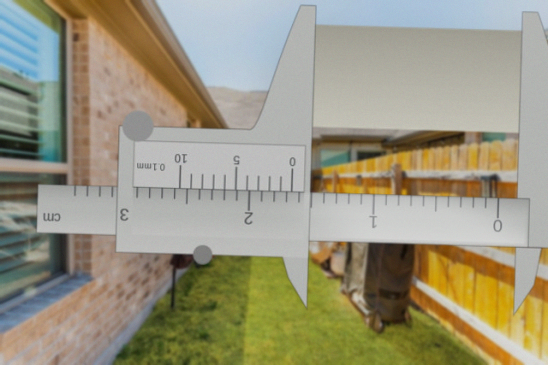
16.6
